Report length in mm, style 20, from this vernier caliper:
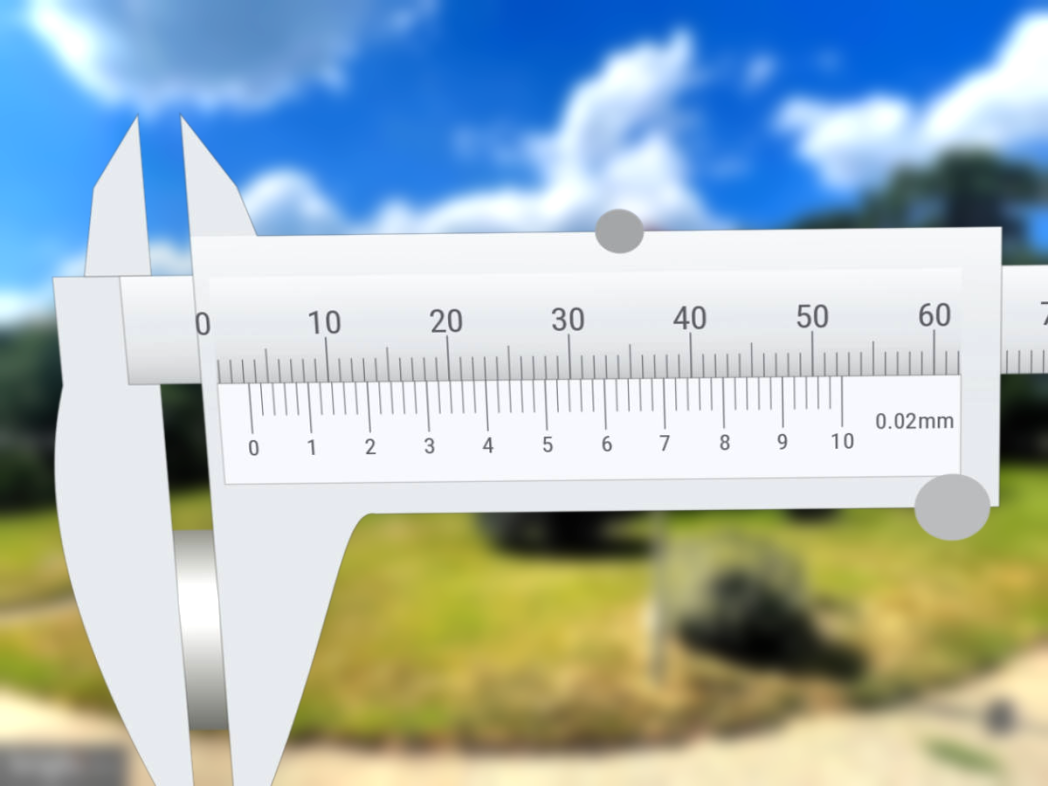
3.4
